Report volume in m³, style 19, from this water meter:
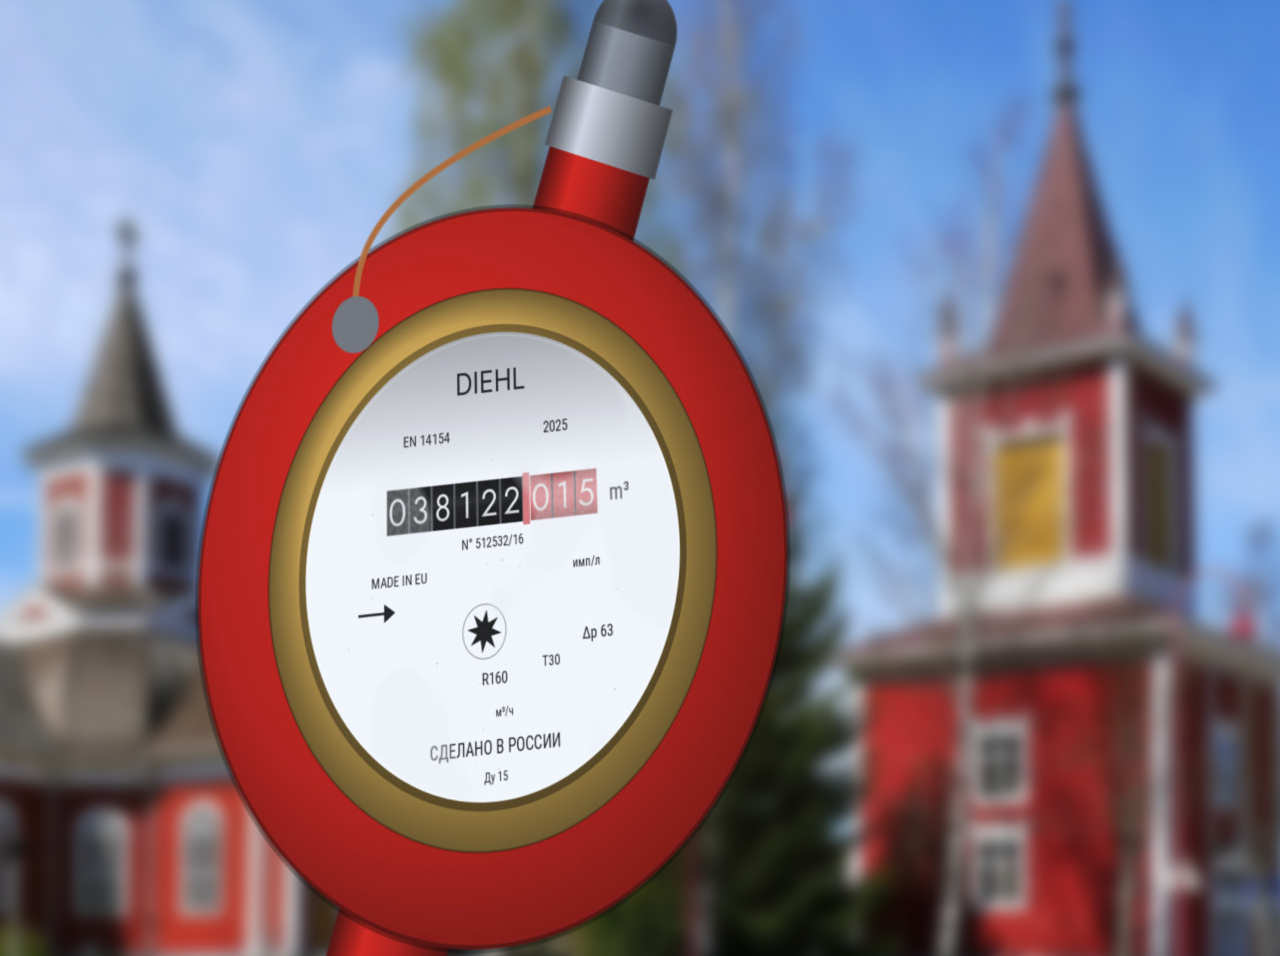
38122.015
